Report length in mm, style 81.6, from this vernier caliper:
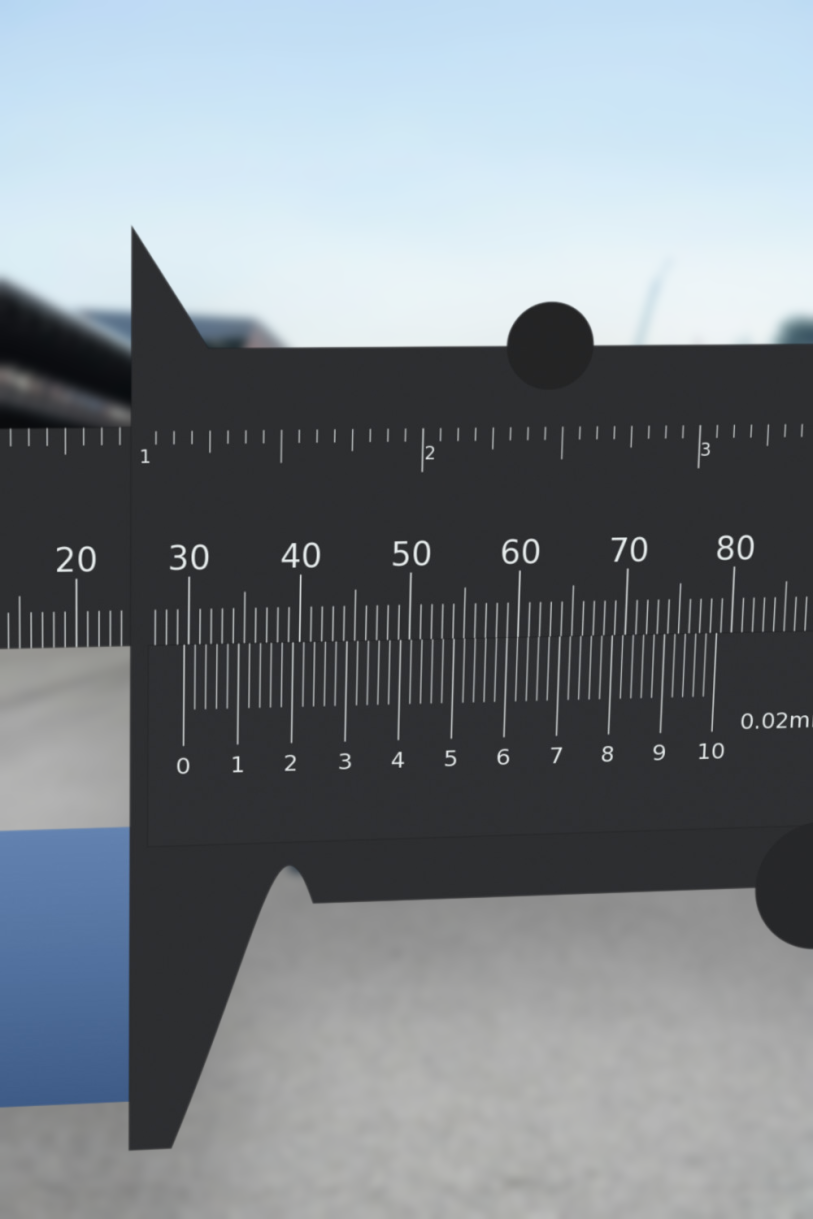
29.6
